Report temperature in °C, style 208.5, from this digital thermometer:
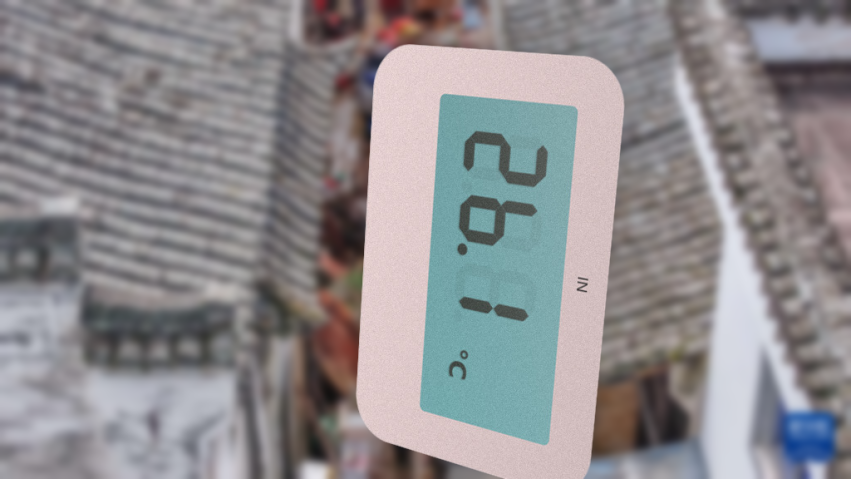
26.1
